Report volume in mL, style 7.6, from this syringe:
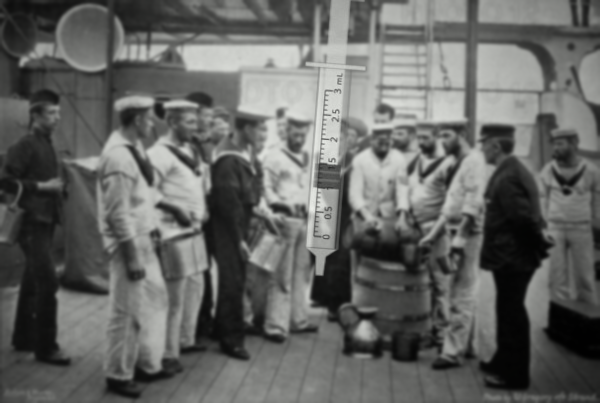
1
